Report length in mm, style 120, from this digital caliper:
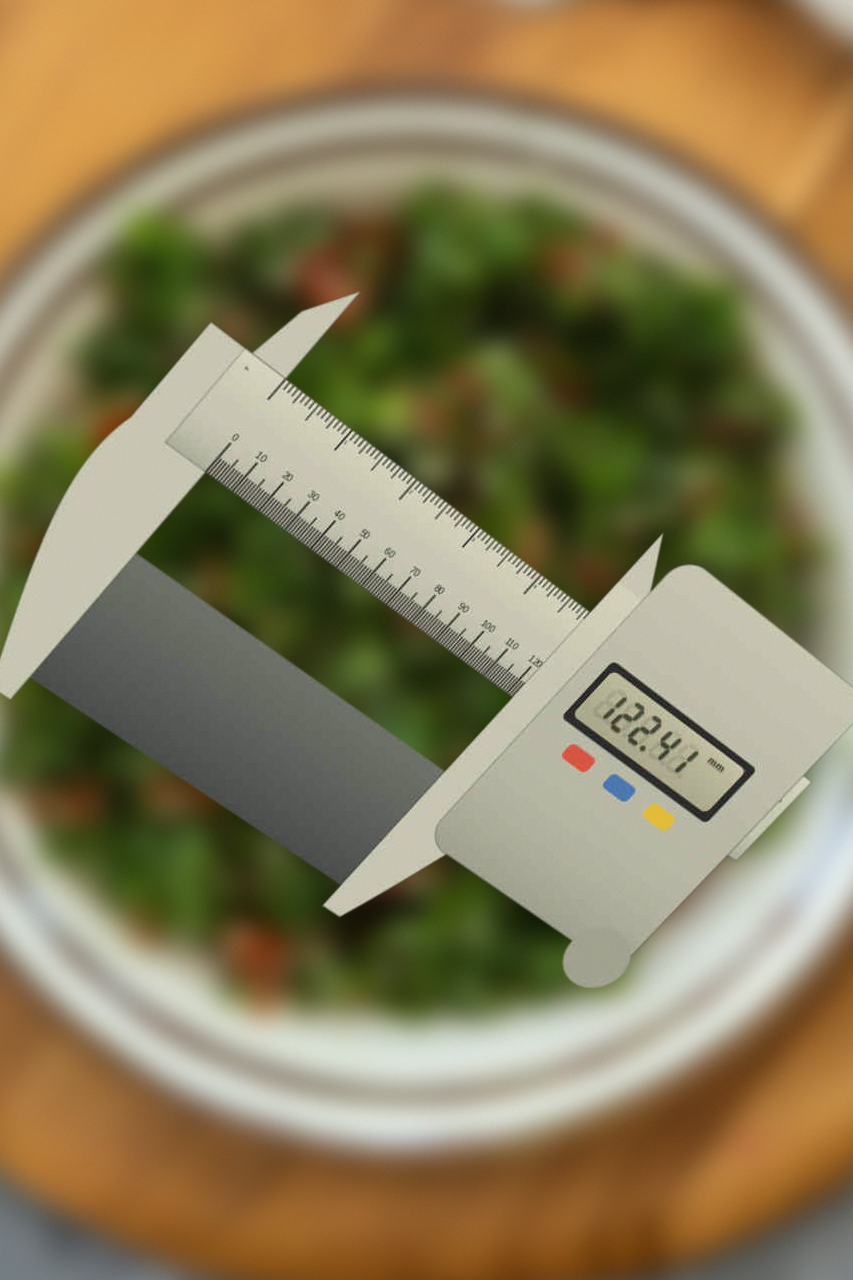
122.41
